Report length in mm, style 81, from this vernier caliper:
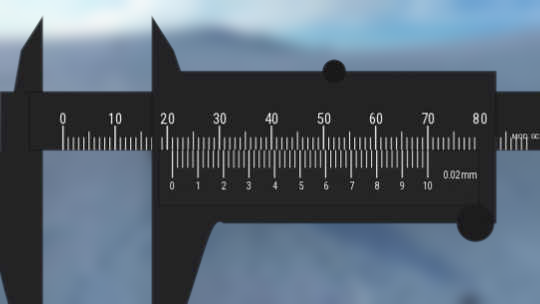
21.0
